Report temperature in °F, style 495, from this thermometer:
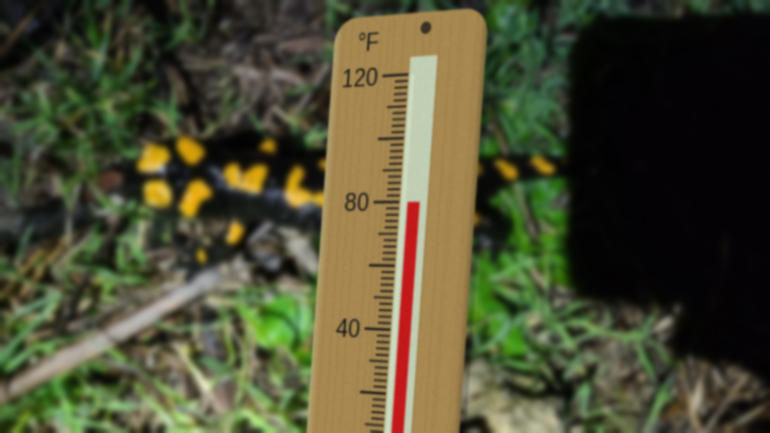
80
